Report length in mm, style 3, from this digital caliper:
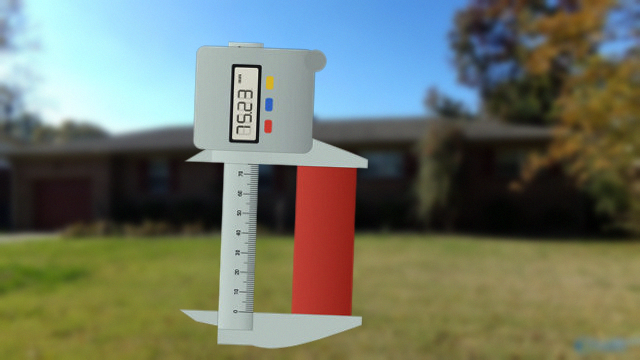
75.23
